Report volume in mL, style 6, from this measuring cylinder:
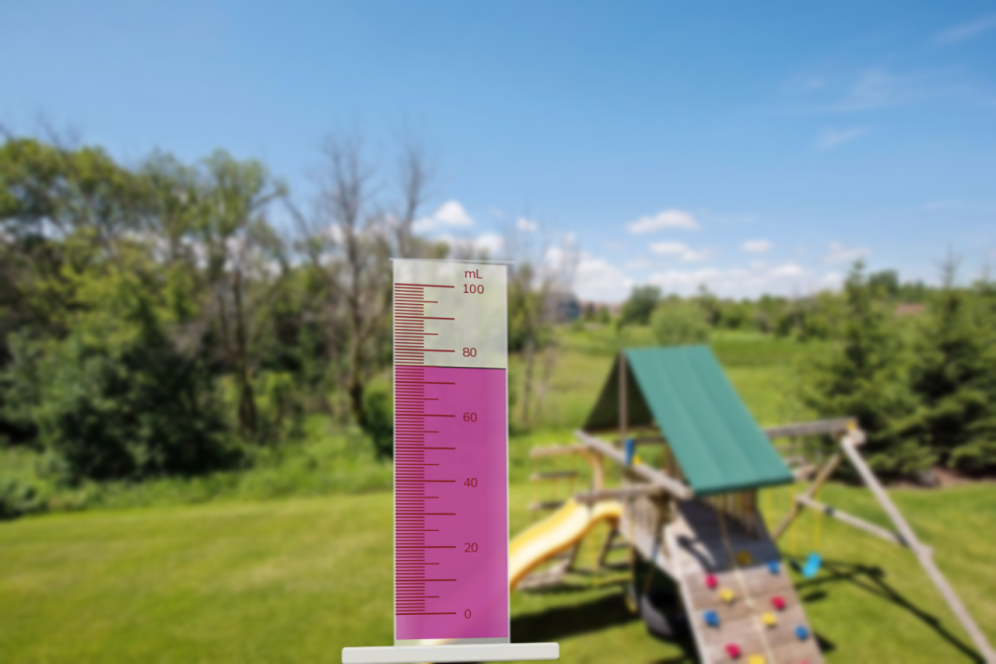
75
